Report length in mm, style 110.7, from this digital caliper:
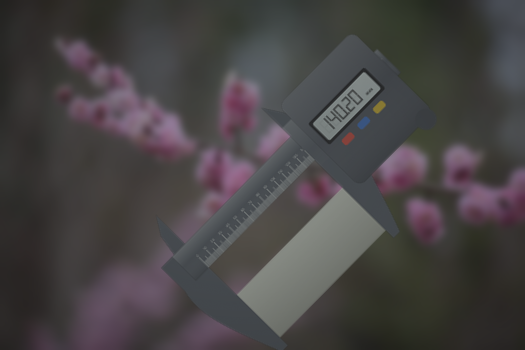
140.20
